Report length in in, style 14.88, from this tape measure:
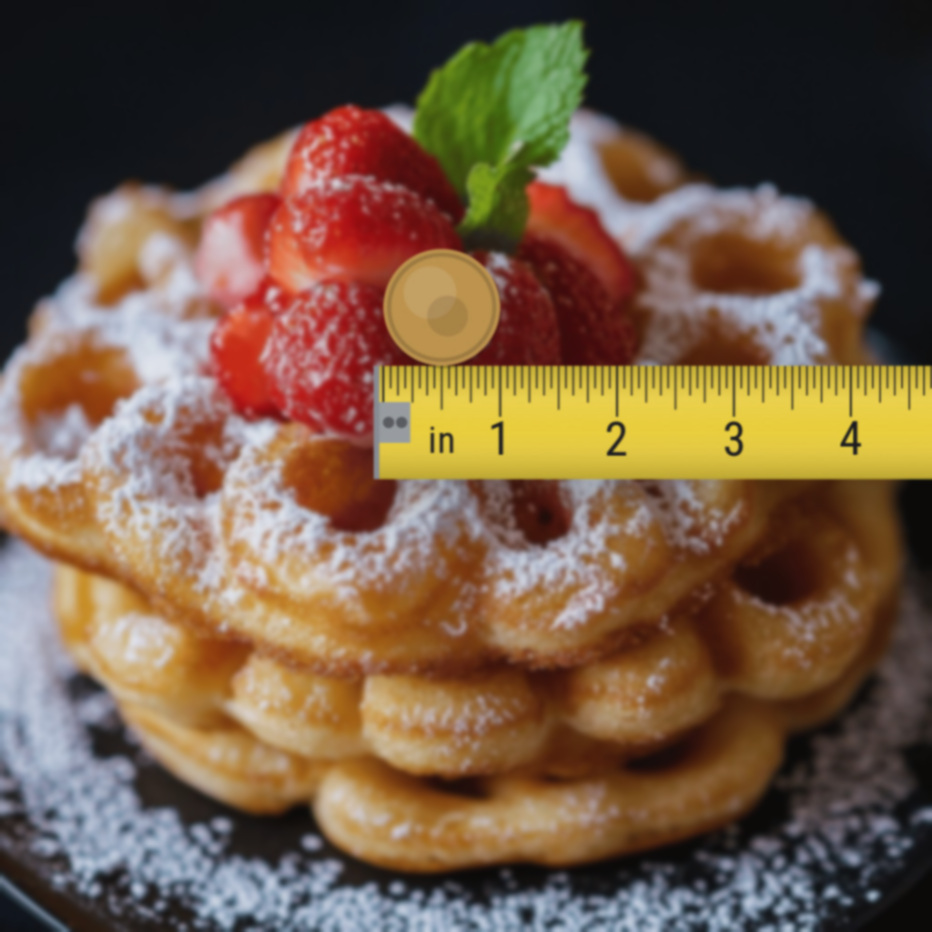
1
